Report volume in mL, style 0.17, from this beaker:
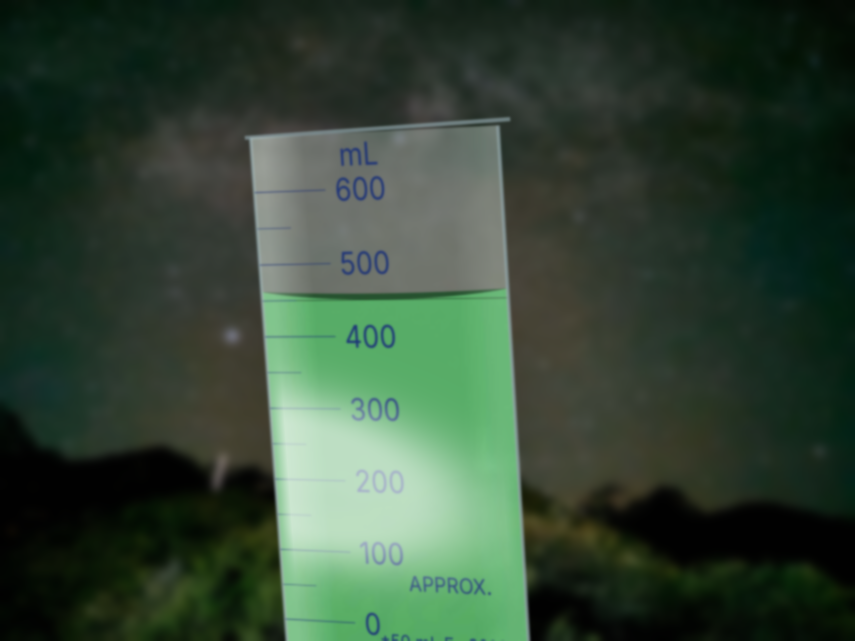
450
